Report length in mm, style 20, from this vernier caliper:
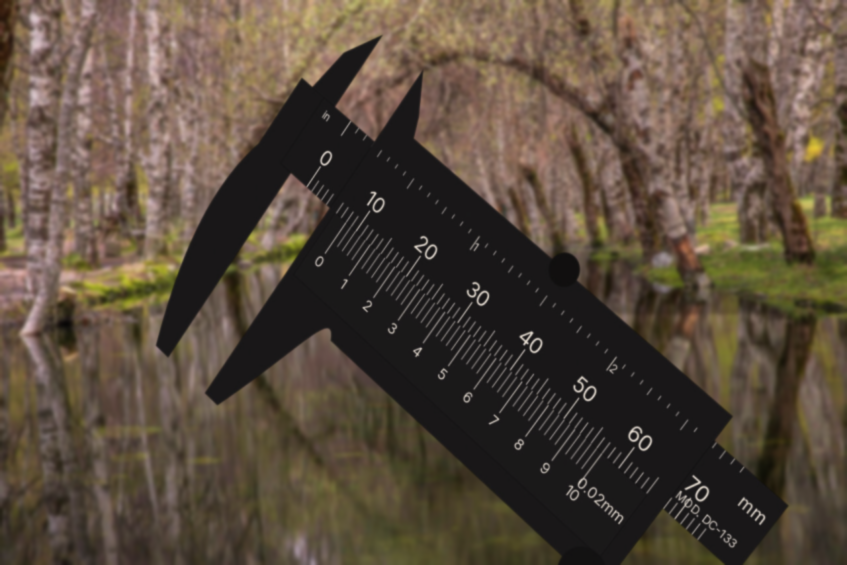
8.0
